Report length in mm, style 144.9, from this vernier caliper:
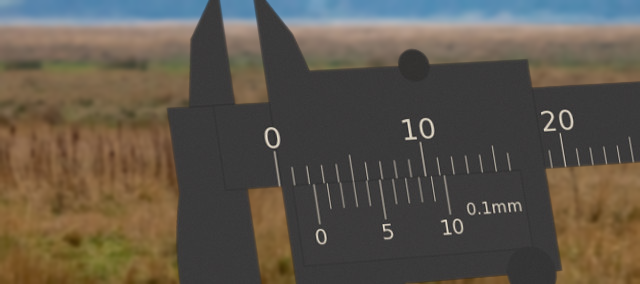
2.3
